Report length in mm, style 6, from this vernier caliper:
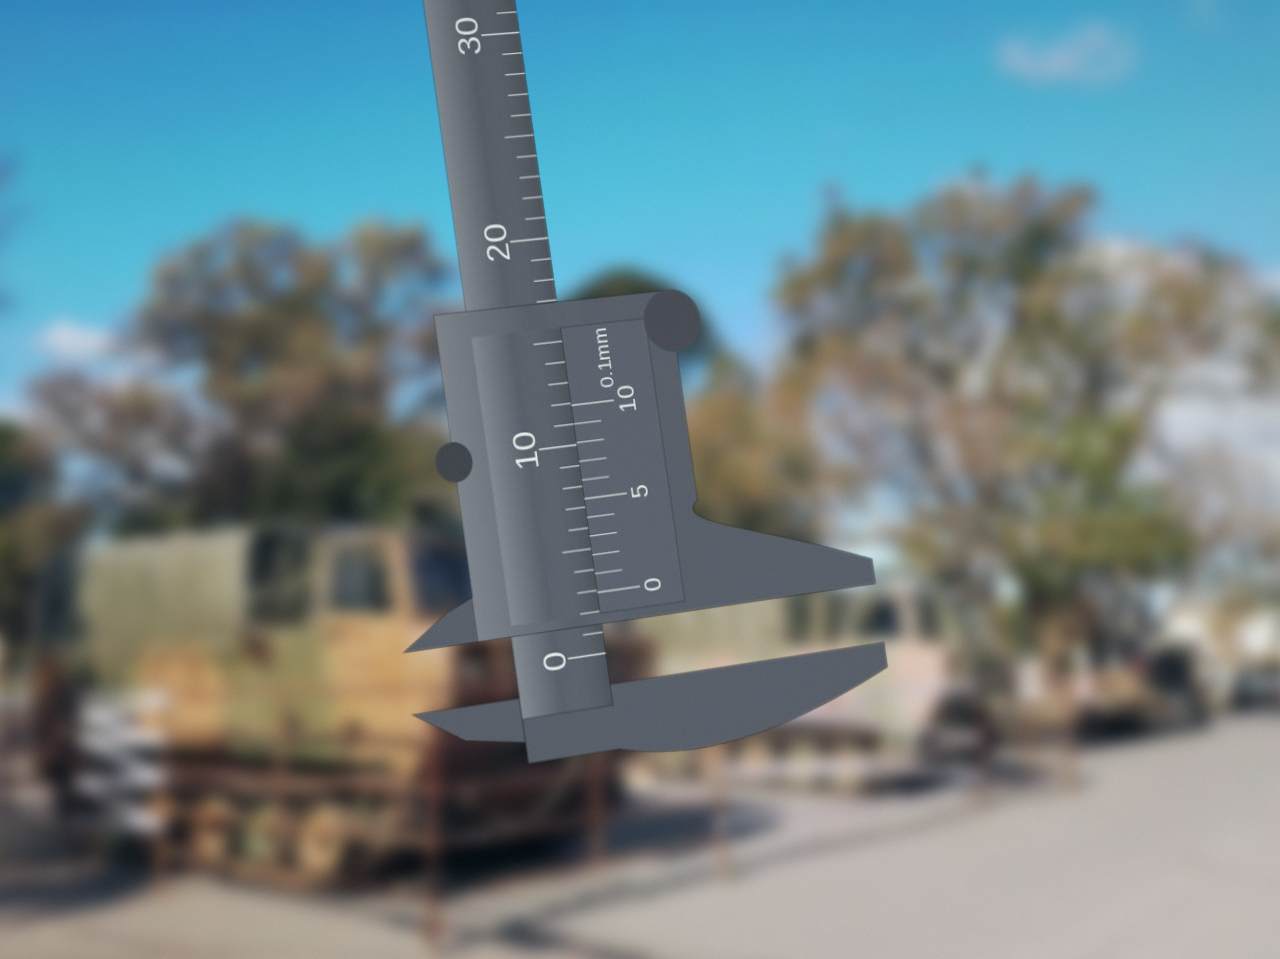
2.9
